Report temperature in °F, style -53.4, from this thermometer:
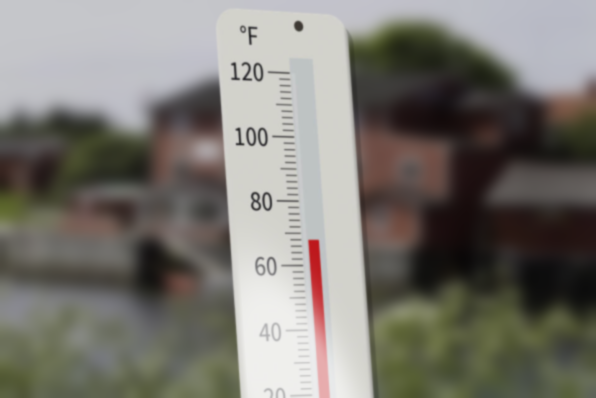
68
